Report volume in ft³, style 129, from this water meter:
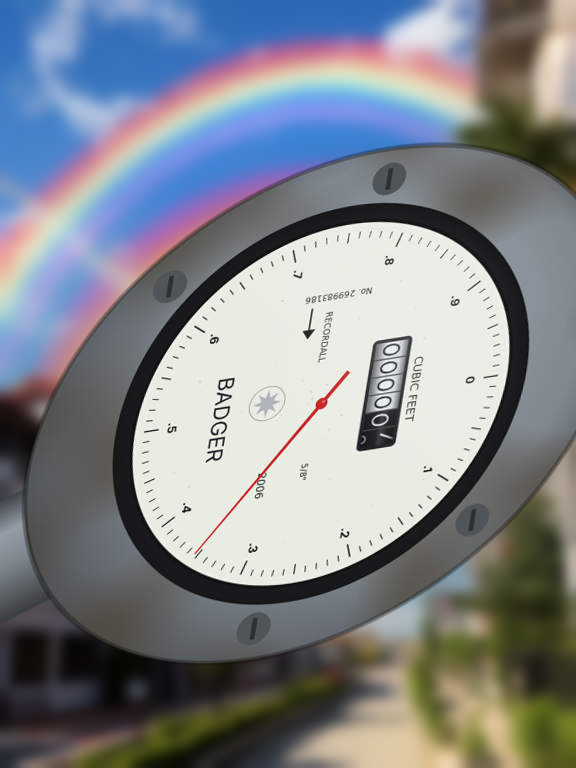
7.35
